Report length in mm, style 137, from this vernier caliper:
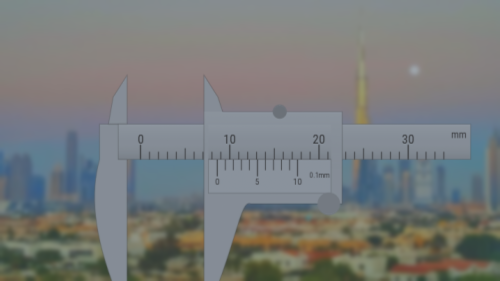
8.6
